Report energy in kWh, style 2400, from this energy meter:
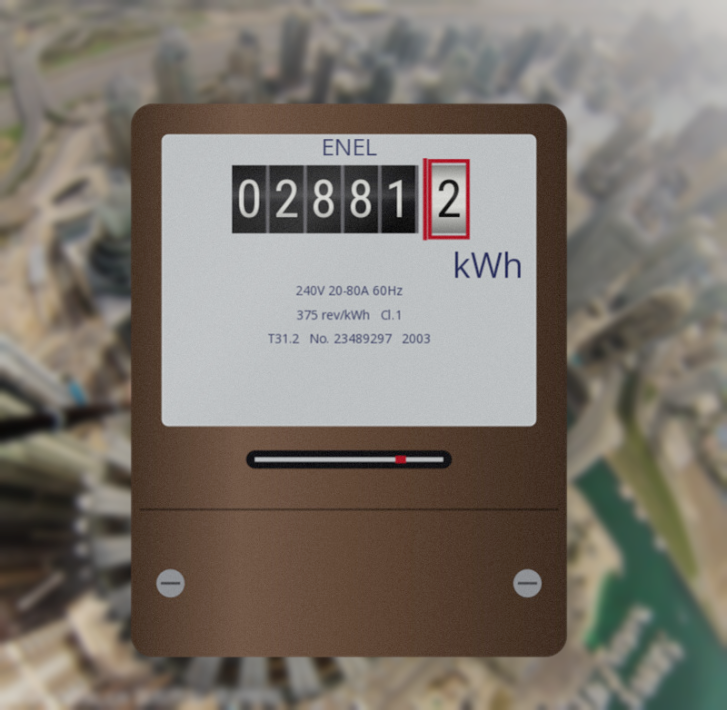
2881.2
